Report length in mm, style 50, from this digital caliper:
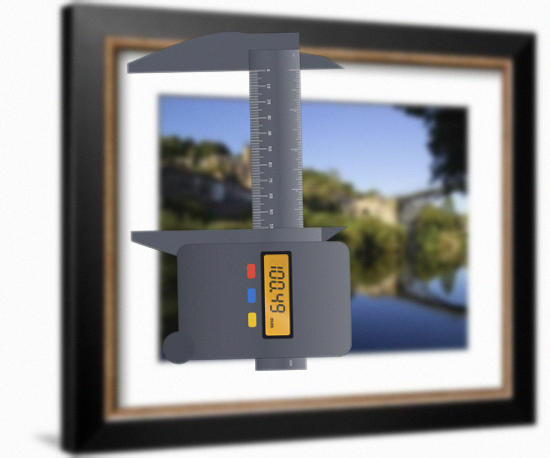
100.49
